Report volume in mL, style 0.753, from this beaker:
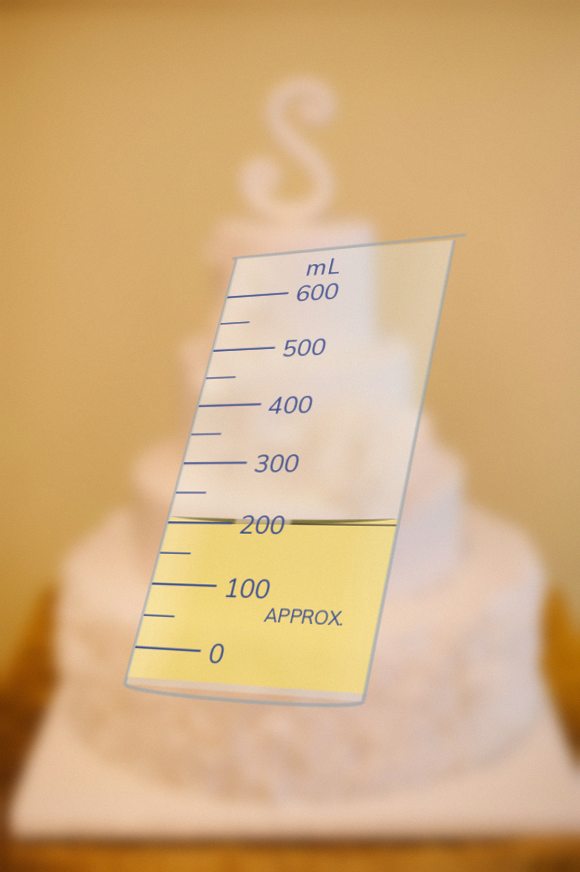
200
